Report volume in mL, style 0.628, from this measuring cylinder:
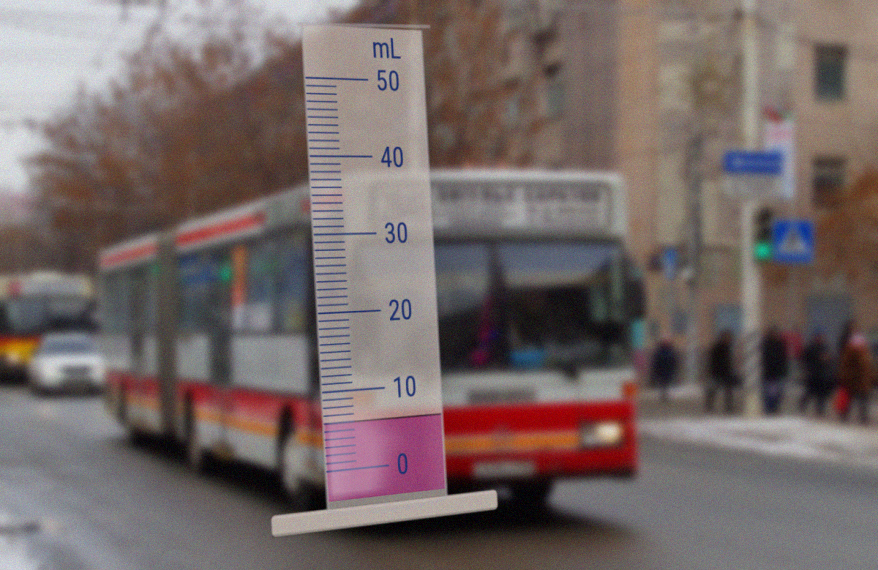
6
